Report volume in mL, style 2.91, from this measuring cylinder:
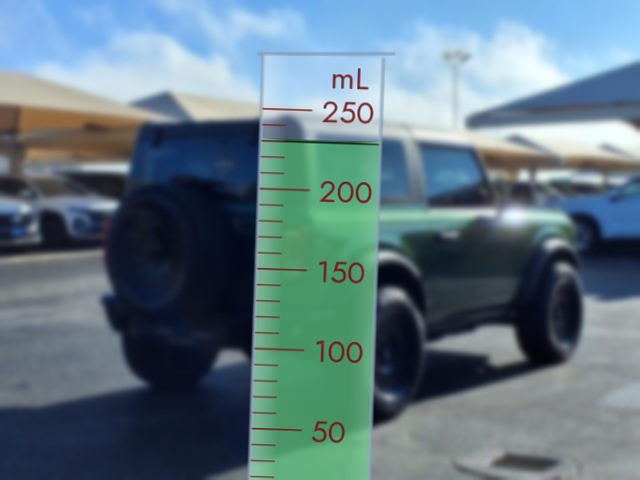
230
